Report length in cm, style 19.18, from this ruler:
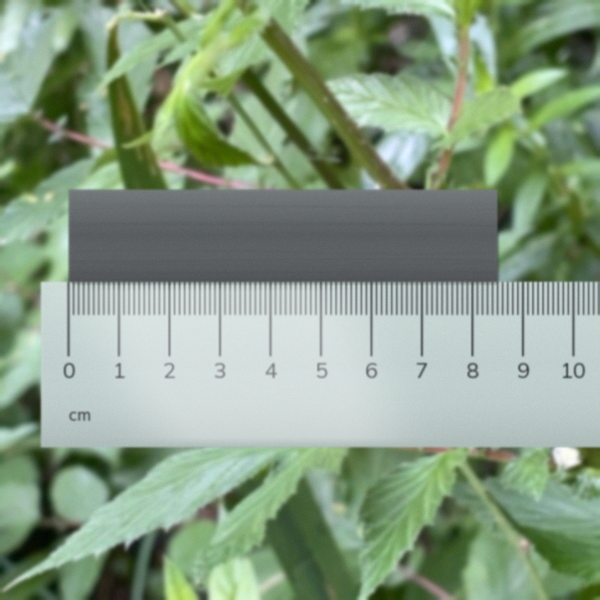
8.5
